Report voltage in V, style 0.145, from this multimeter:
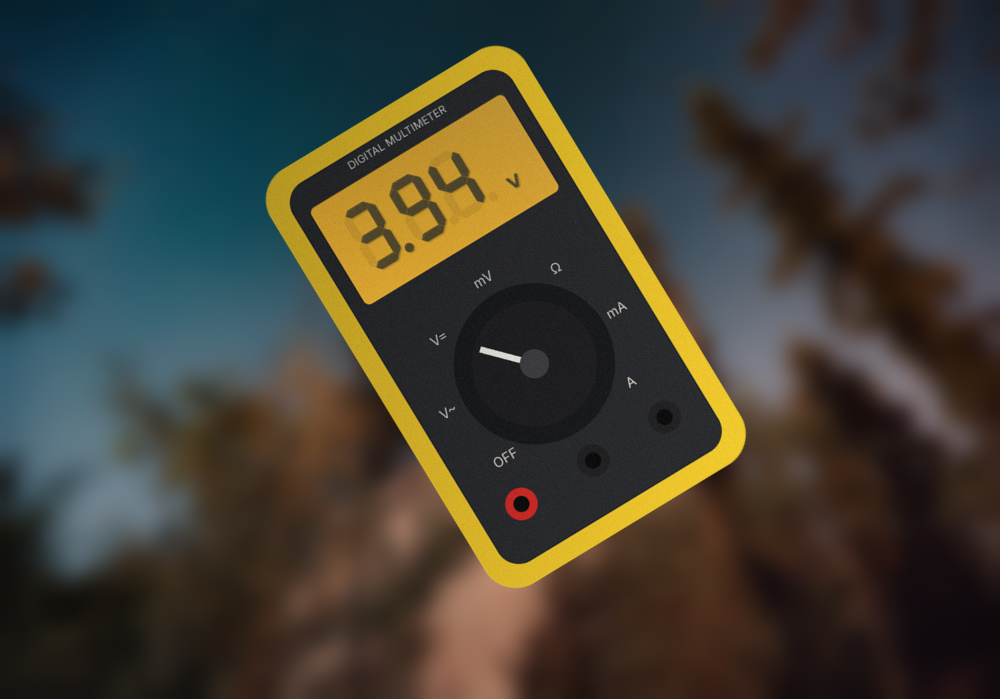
3.94
